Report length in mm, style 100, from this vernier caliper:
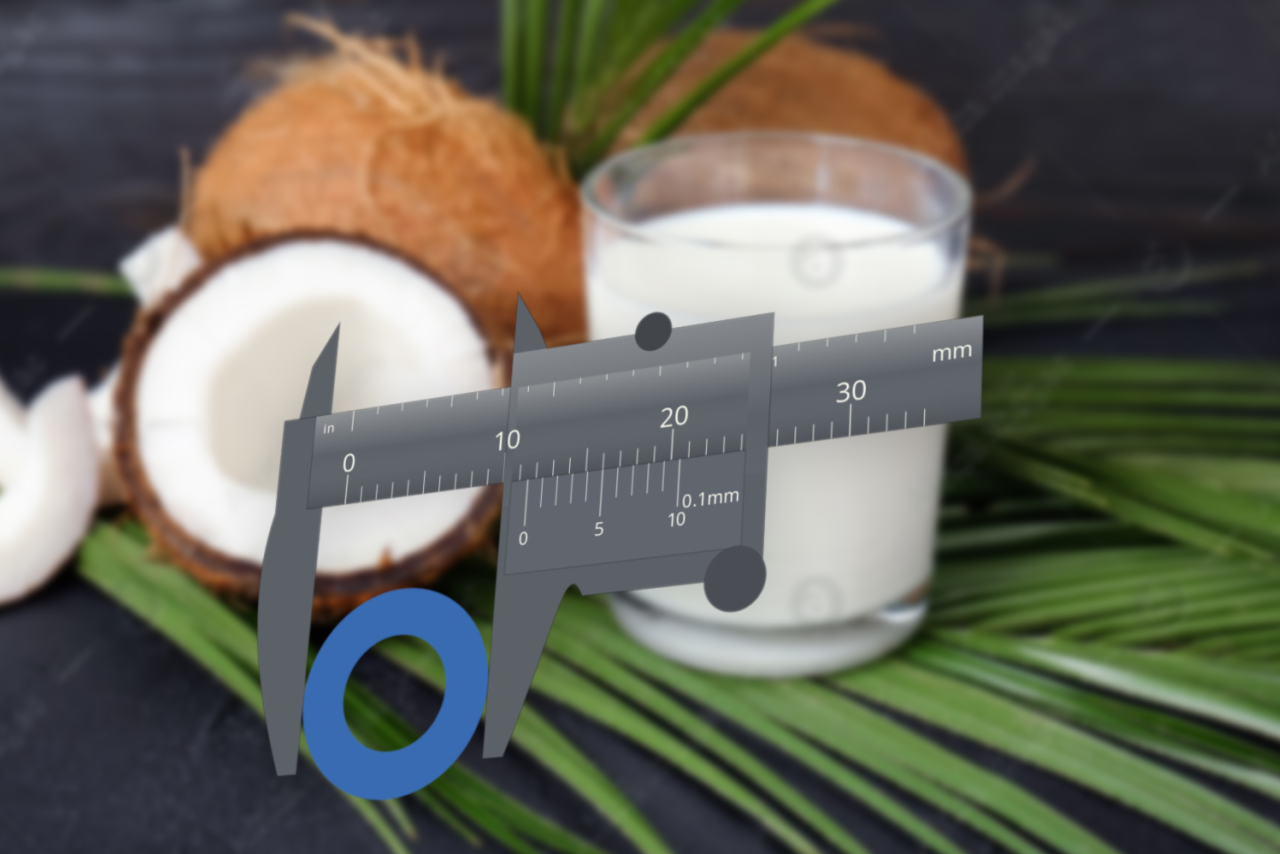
11.5
